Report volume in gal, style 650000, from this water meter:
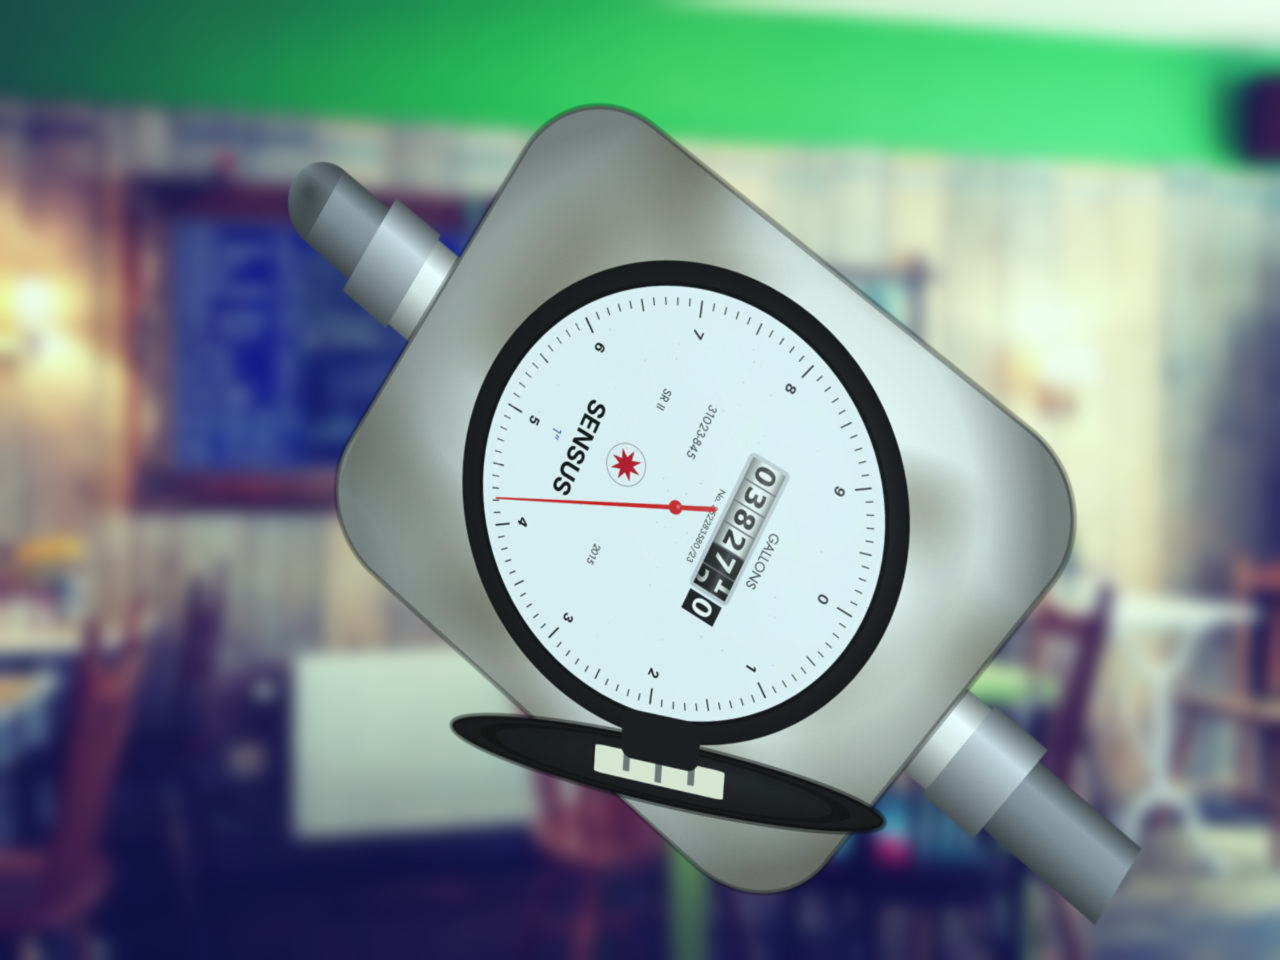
382714.2
